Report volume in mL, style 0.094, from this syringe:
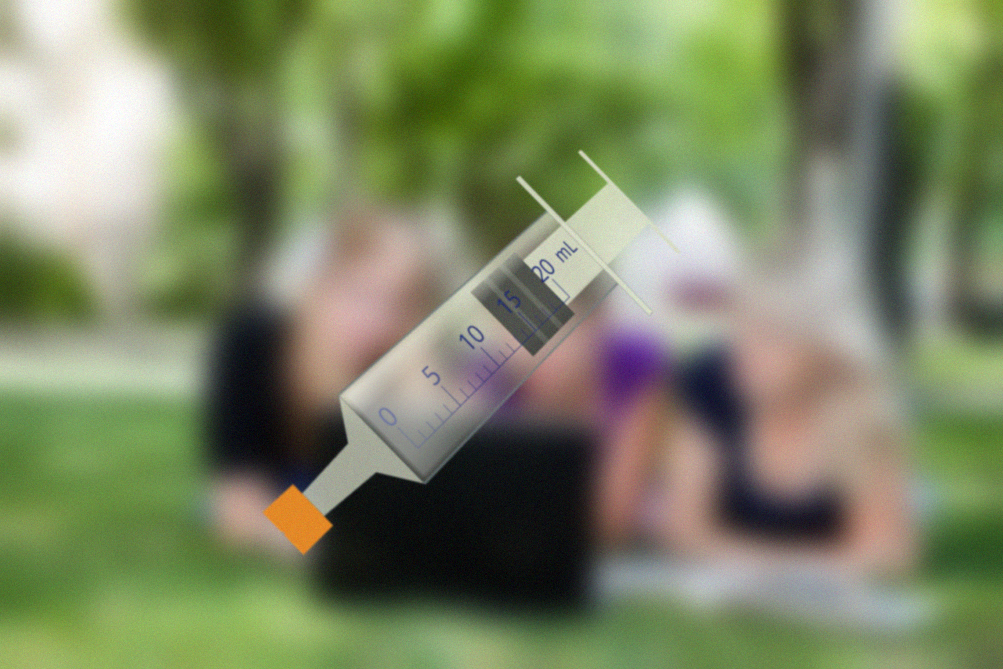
13
